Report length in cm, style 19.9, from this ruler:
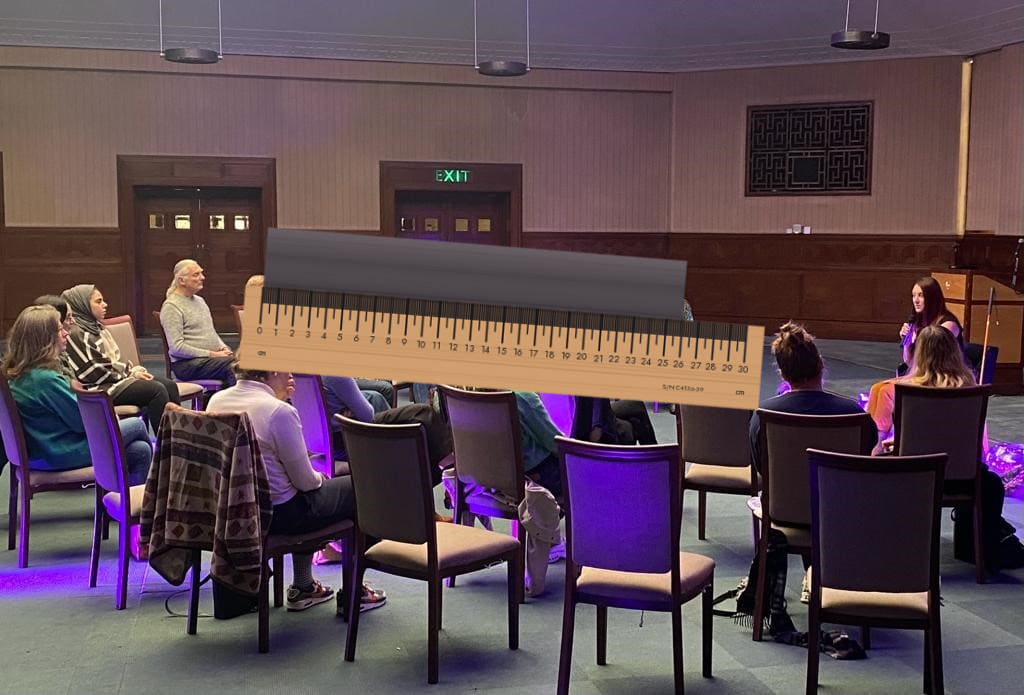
26
